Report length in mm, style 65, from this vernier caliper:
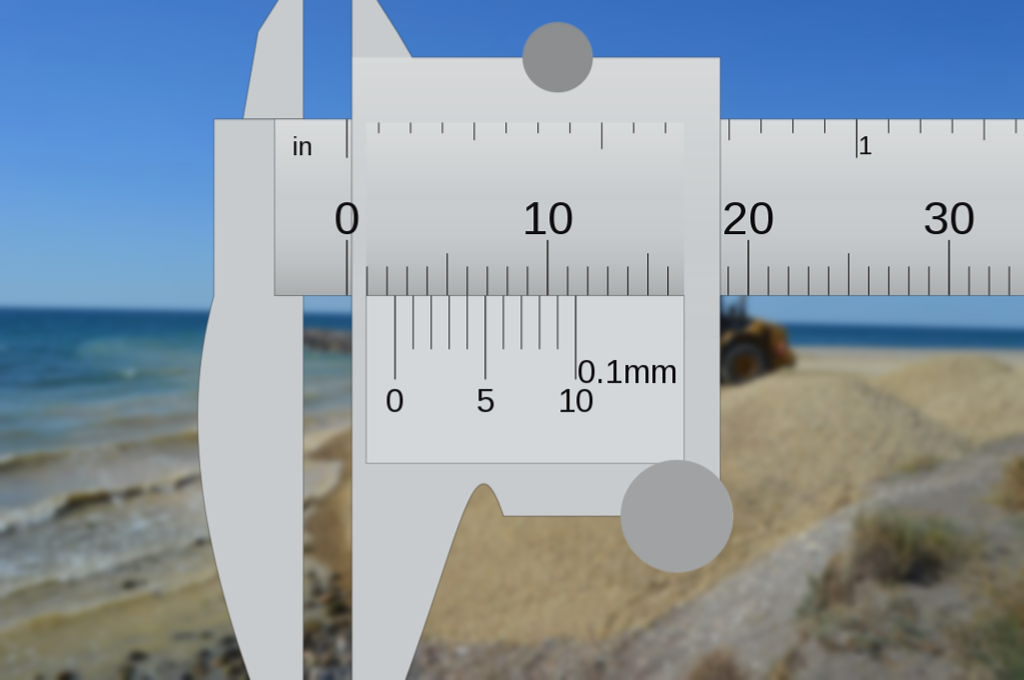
2.4
